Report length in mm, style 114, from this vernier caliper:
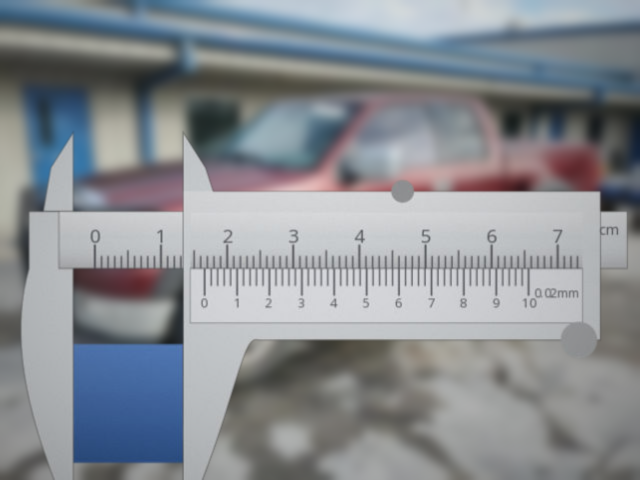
16.6
